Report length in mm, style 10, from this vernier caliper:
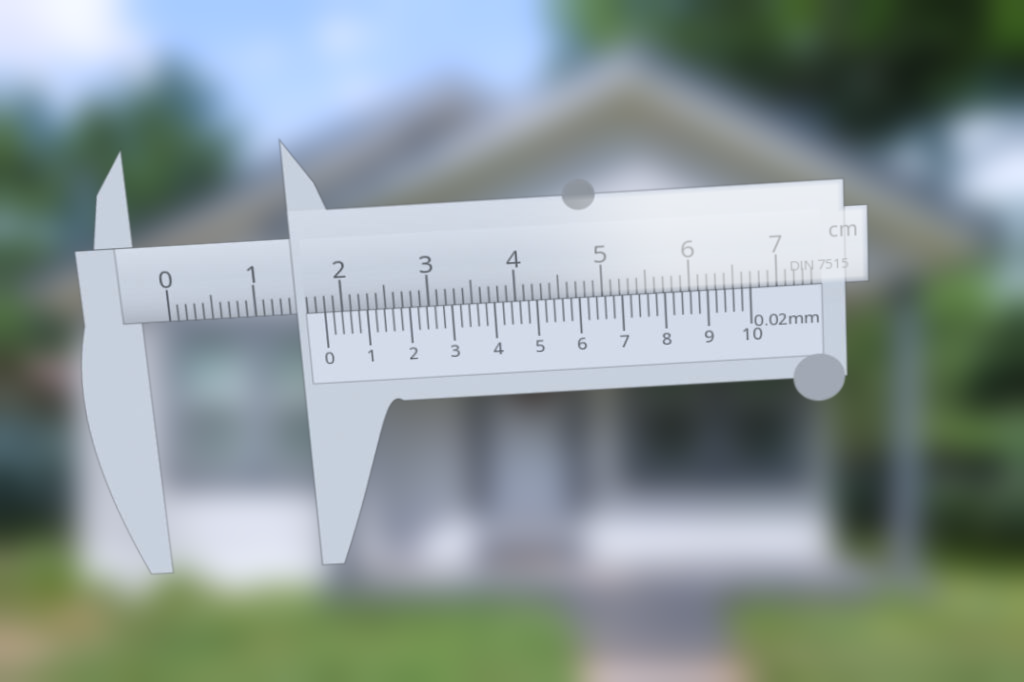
18.0
